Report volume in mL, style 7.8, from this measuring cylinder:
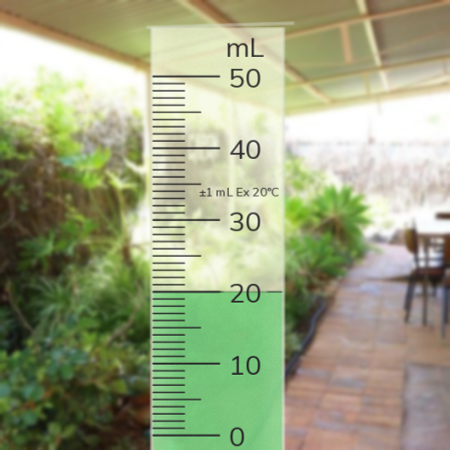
20
